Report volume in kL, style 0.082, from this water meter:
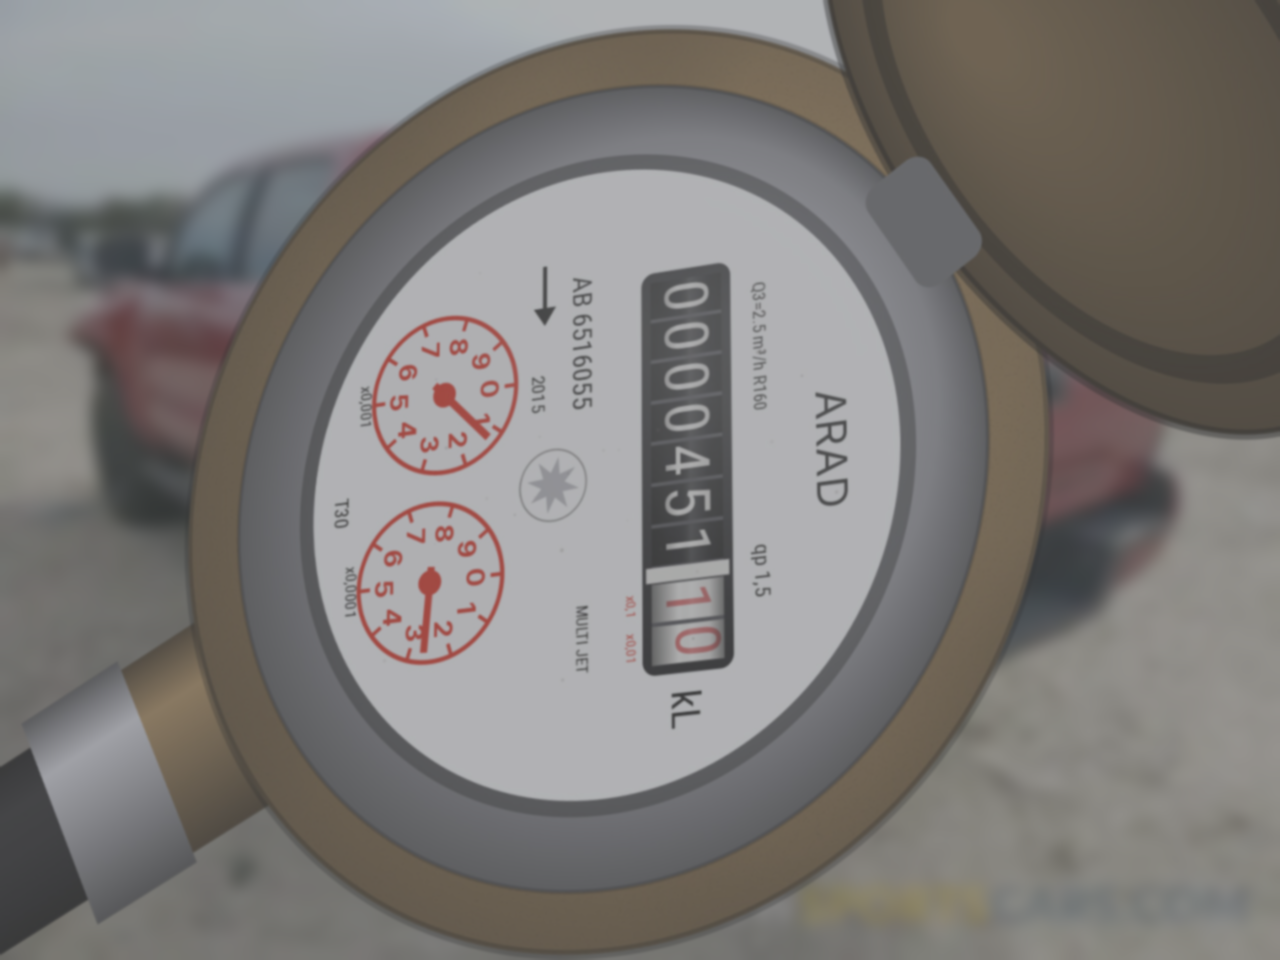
451.1012
